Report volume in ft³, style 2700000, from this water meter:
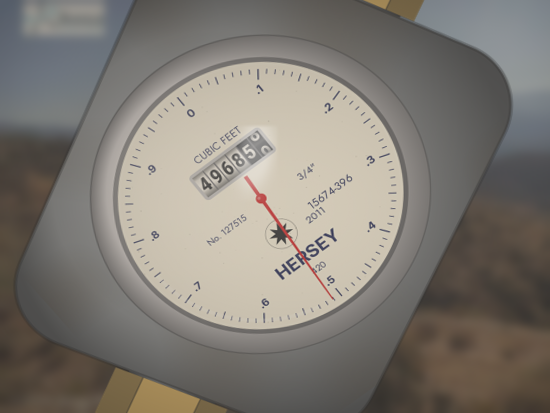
496858.51
